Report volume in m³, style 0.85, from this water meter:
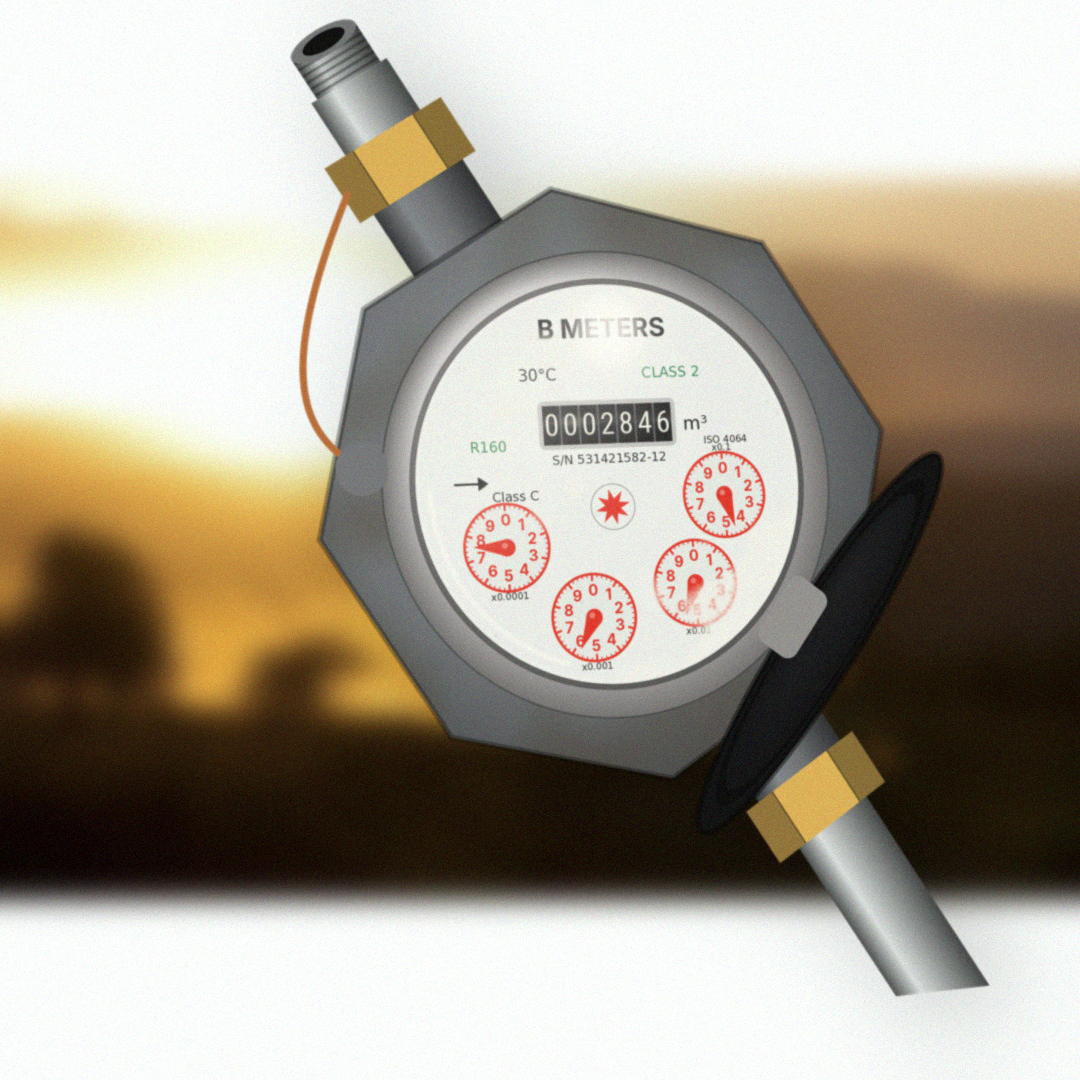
2846.4557
